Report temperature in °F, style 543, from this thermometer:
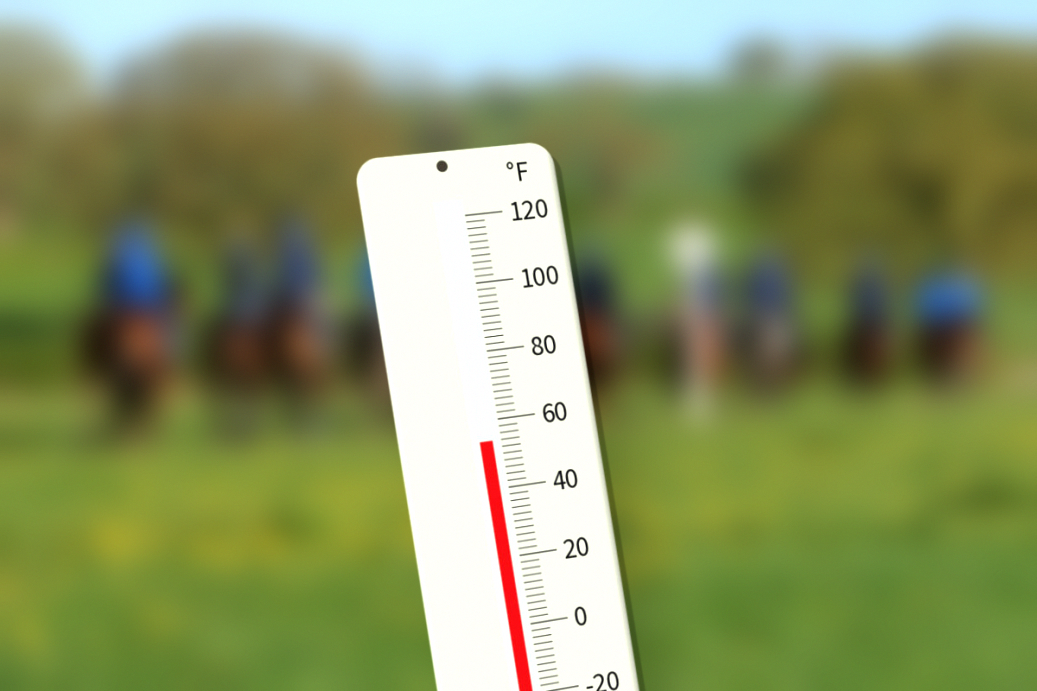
54
